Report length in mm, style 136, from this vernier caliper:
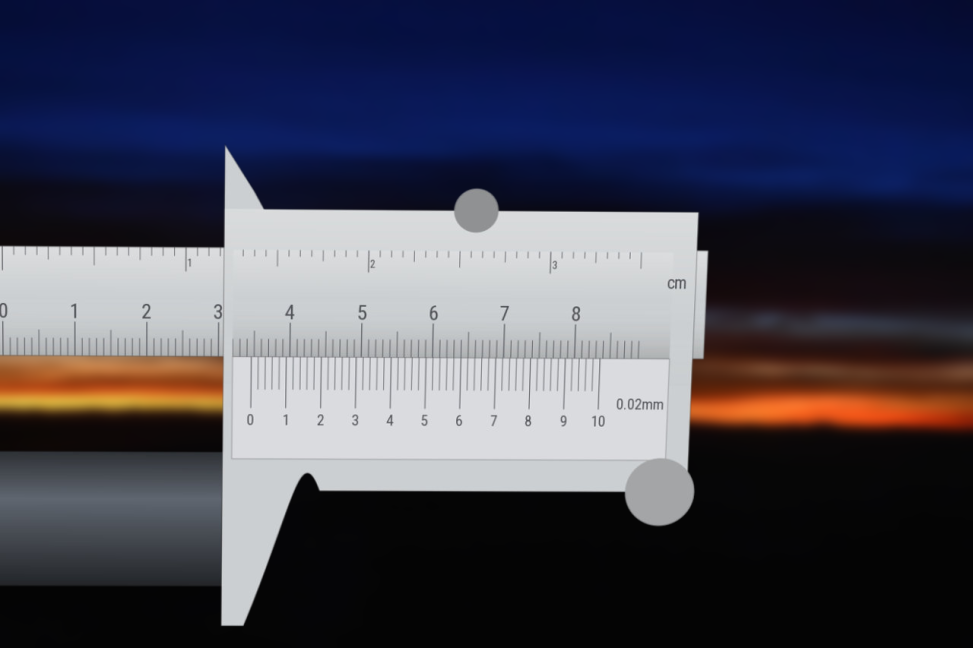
34.6
